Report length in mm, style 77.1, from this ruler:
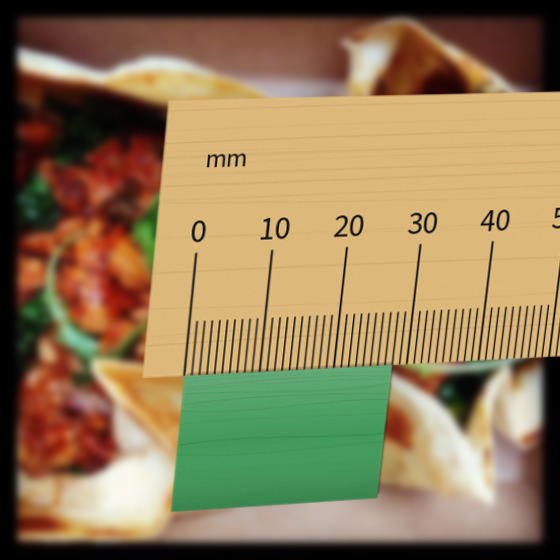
28
